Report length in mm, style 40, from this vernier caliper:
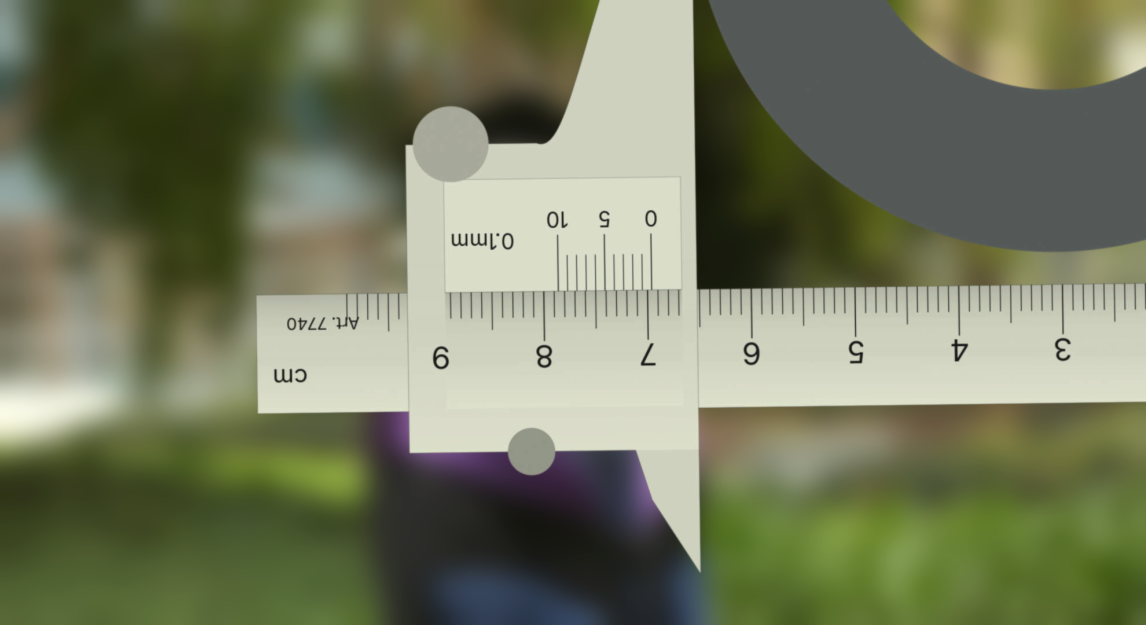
69.6
